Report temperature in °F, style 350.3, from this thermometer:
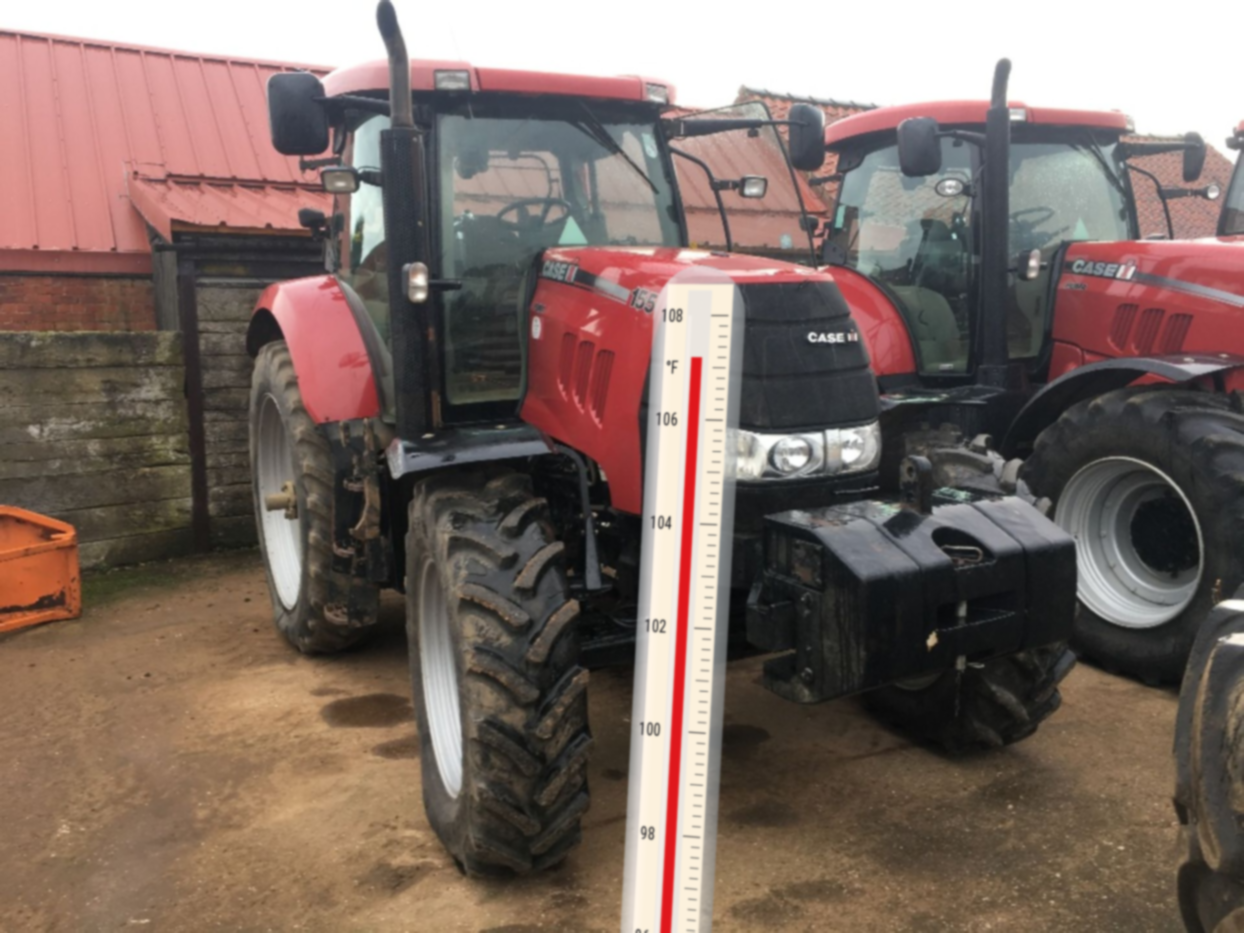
107.2
